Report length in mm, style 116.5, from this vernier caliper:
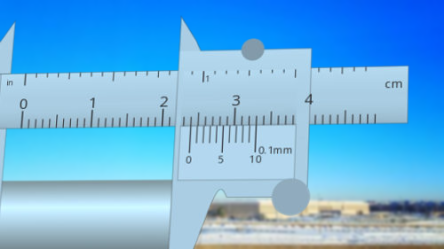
24.0
